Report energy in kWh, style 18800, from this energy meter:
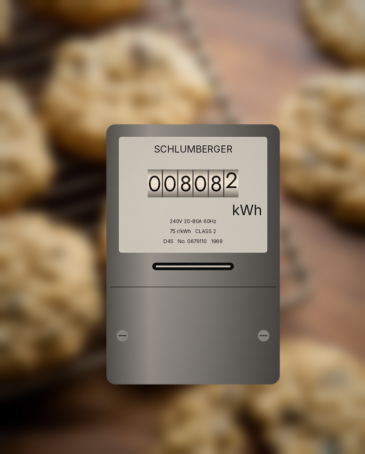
8082
